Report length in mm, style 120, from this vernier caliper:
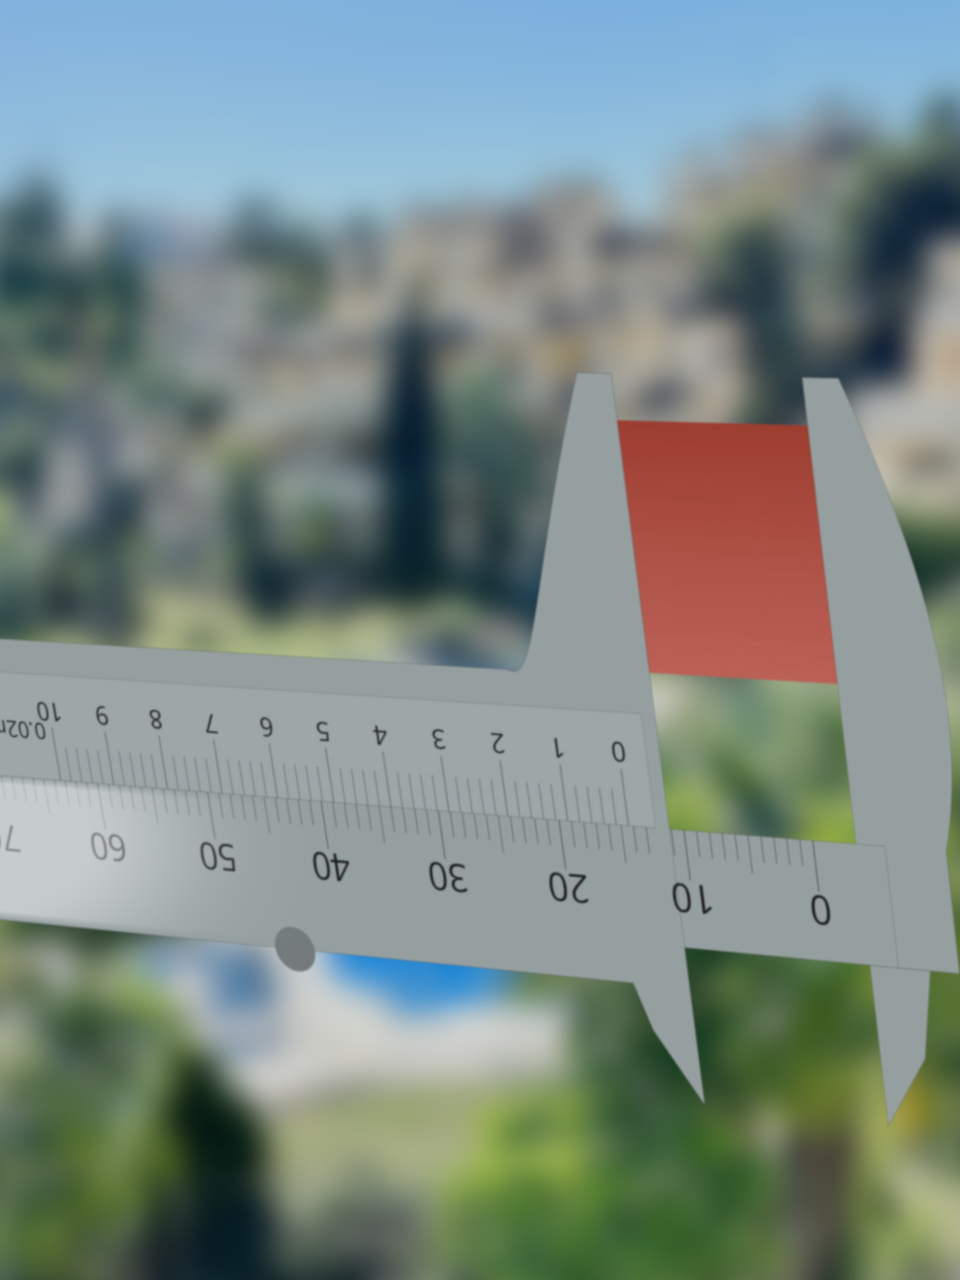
14.4
